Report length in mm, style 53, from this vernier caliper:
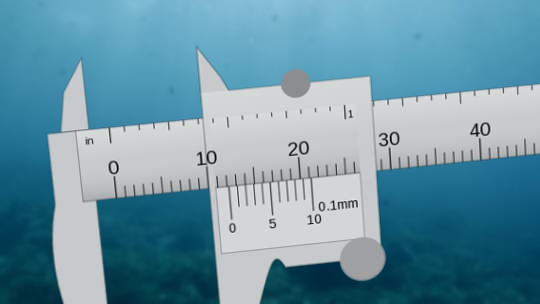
12.2
